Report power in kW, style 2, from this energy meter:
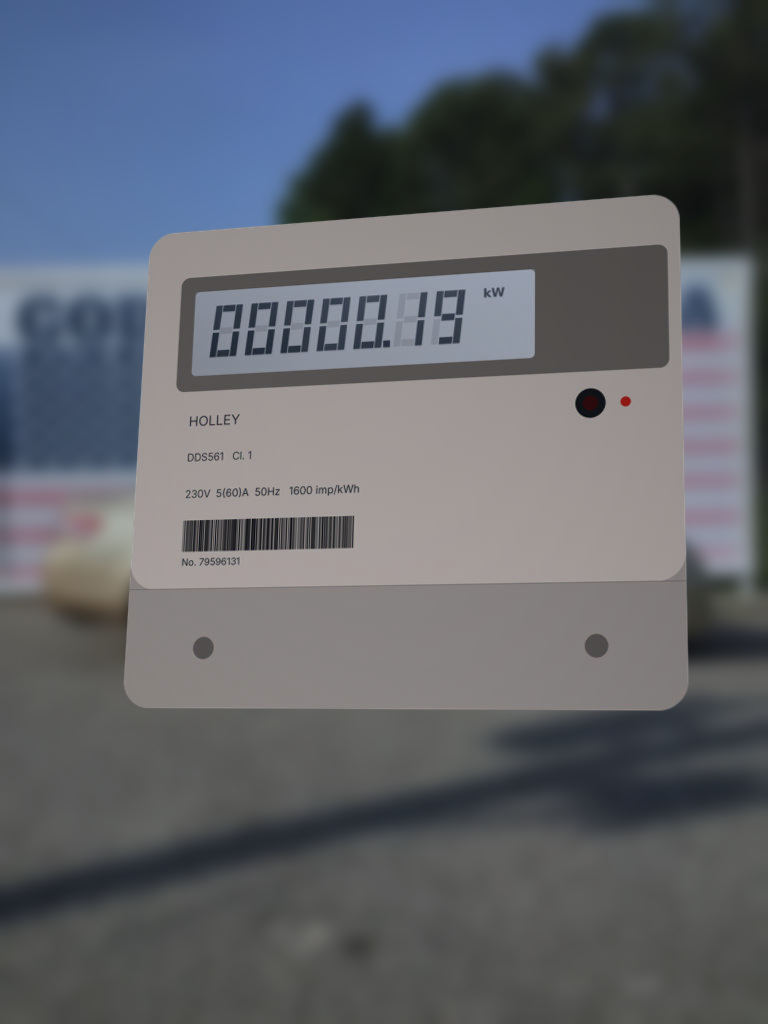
0.19
